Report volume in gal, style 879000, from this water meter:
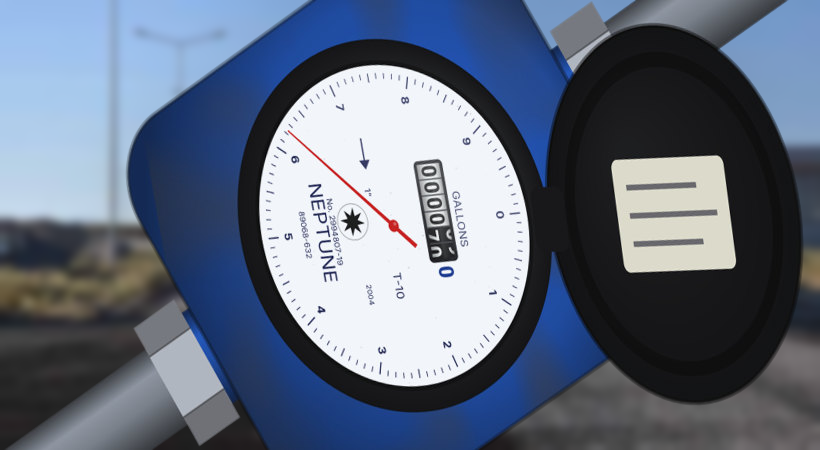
696.2
